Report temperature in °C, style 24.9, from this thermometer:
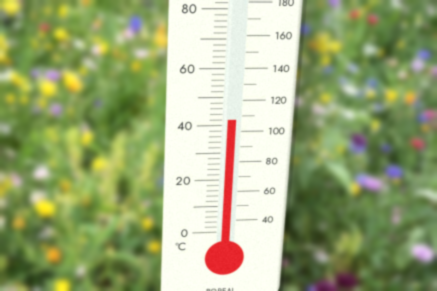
42
